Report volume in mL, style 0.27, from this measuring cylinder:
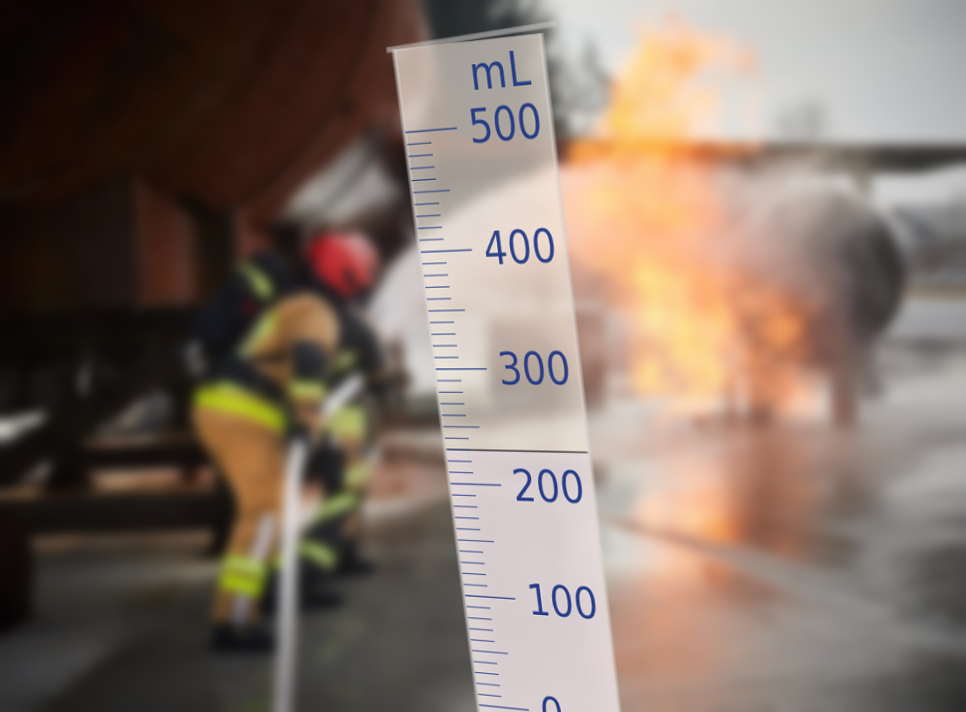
230
